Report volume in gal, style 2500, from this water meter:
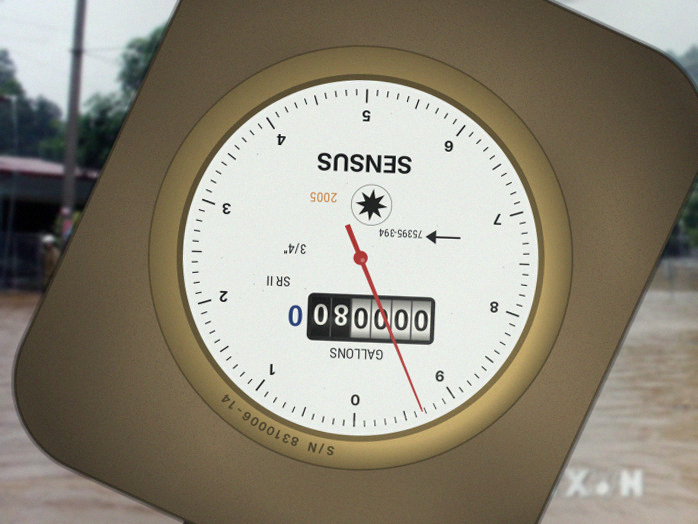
799.3
